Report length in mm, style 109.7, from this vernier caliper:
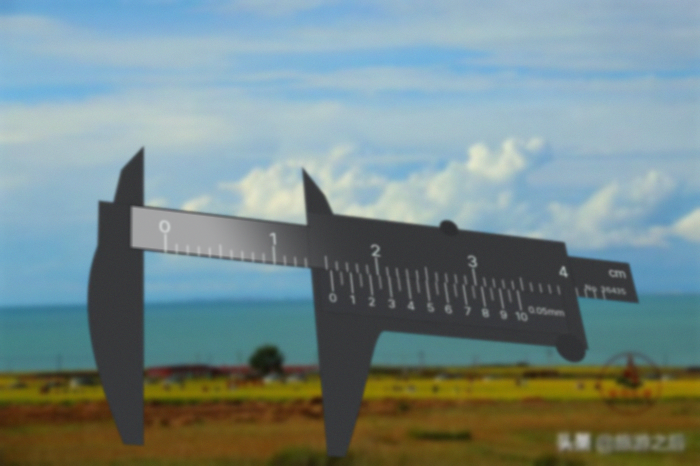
15.4
